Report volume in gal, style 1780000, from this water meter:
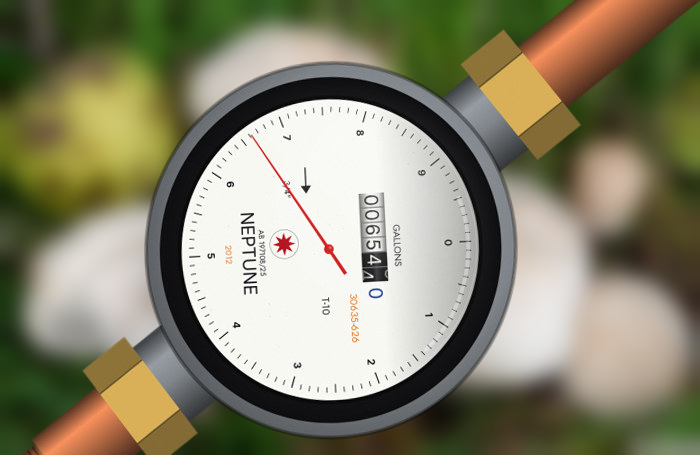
65436.6
